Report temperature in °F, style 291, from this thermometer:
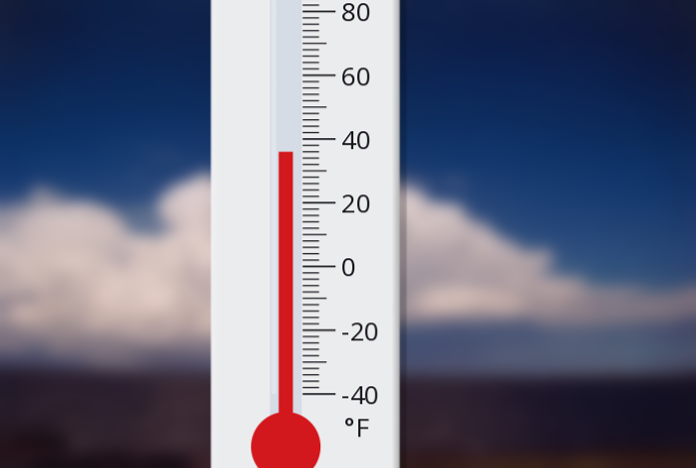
36
